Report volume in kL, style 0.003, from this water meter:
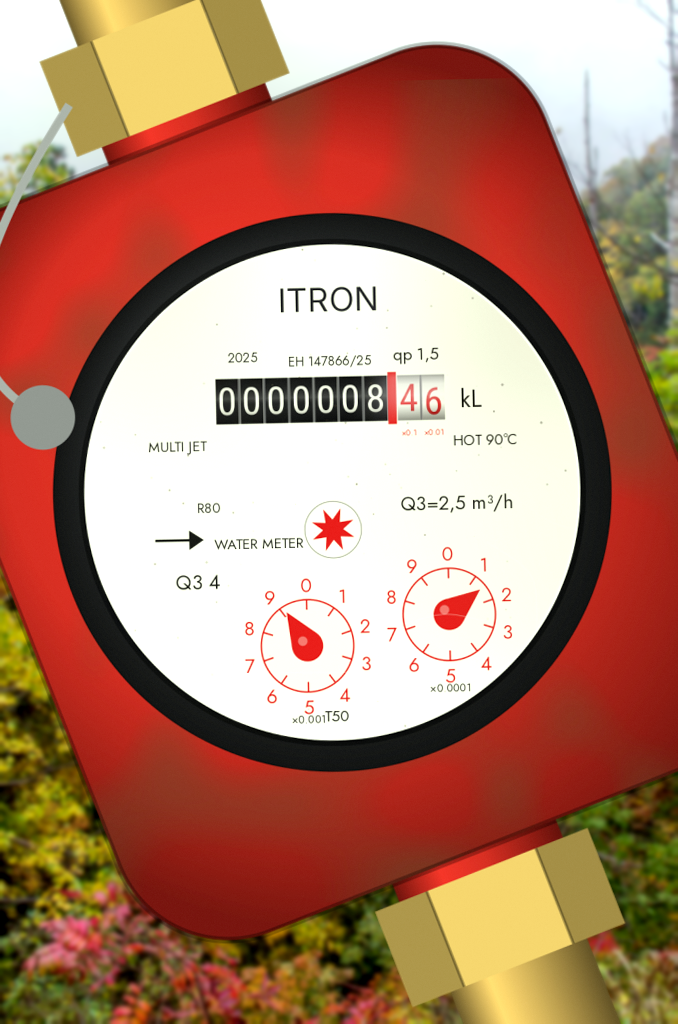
8.4591
